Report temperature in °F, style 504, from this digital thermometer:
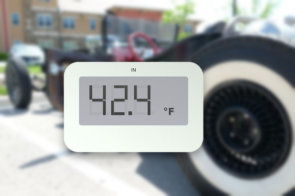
42.4
